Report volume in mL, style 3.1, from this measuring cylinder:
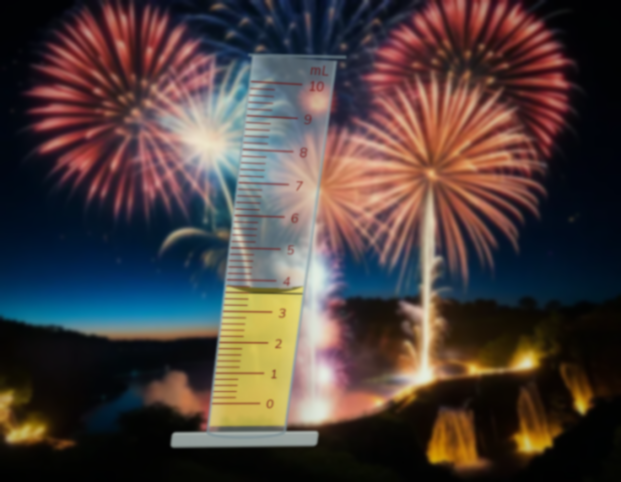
3.6
